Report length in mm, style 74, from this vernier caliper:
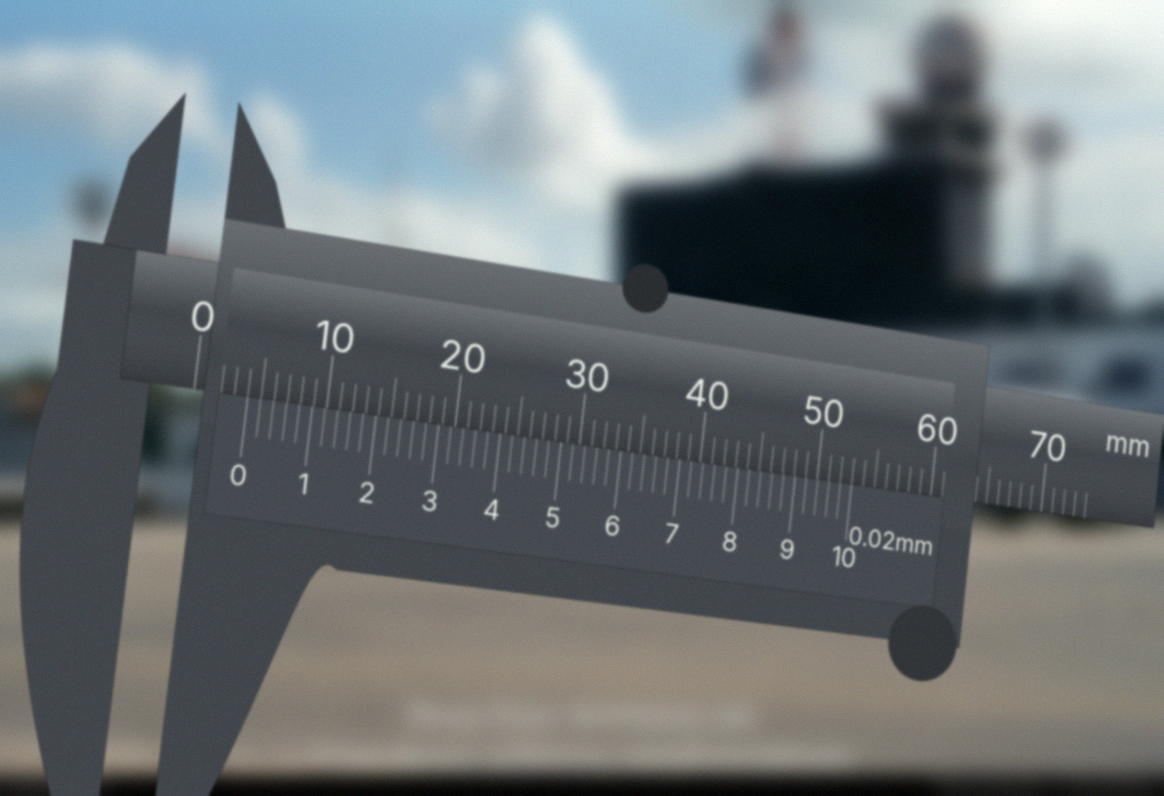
4.0
